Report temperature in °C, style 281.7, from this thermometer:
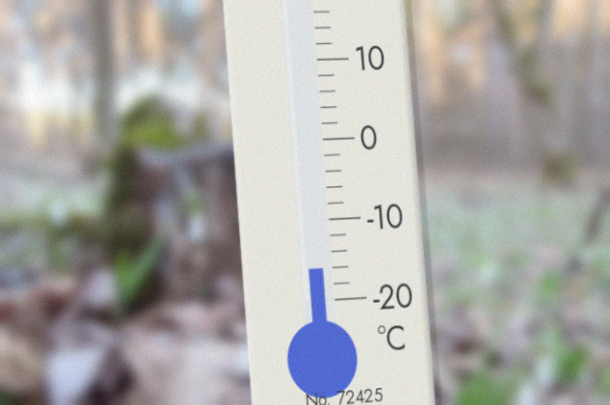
-16
